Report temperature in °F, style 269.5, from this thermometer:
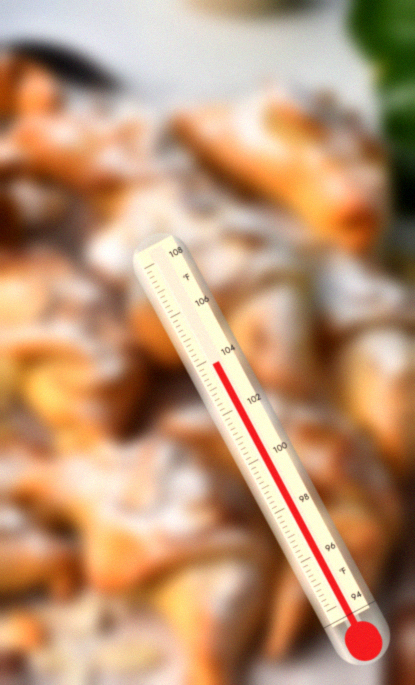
103.8
